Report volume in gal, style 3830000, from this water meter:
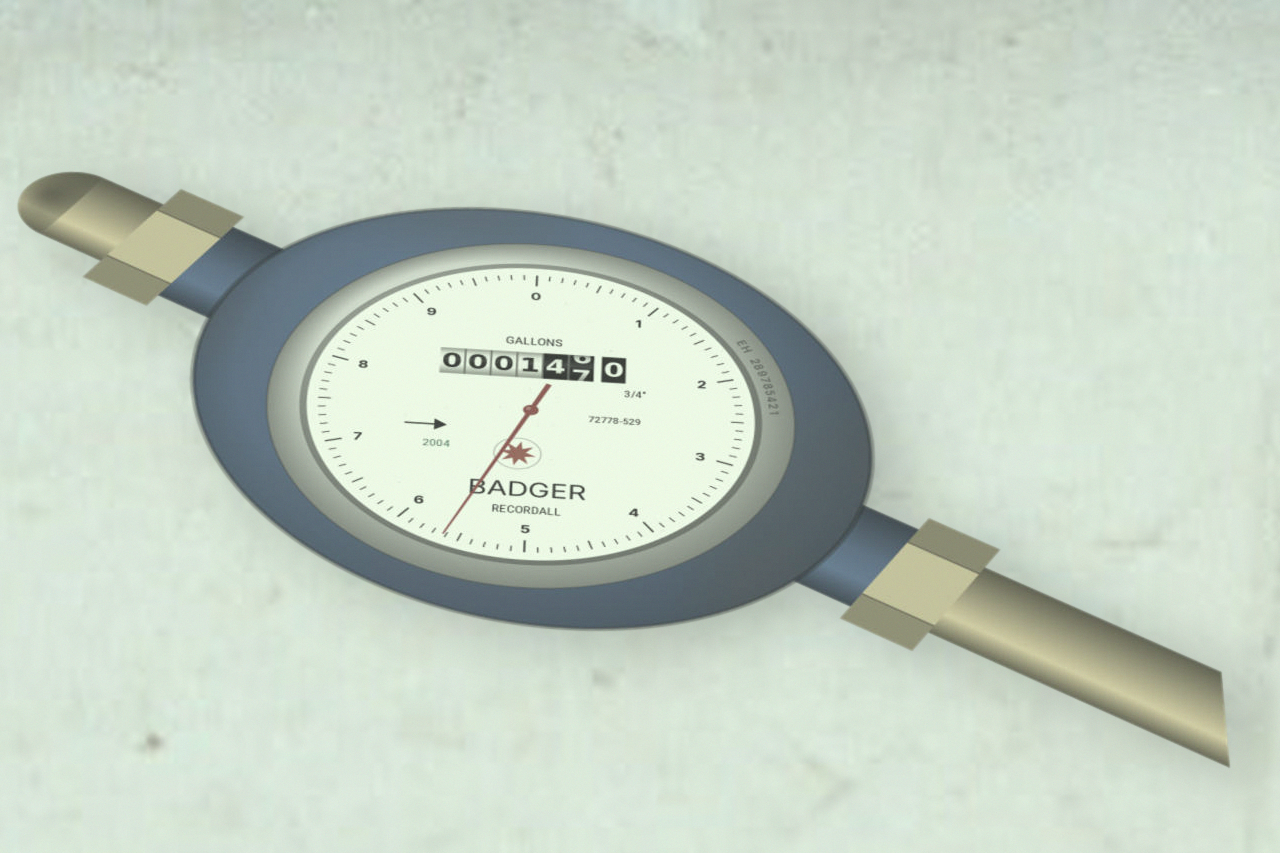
1465.6
